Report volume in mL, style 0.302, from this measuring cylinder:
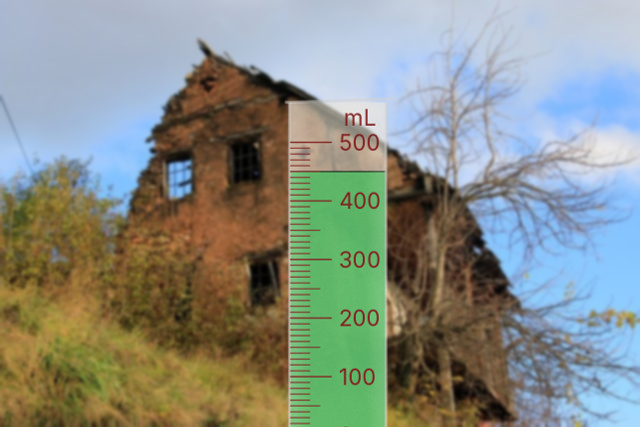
450
